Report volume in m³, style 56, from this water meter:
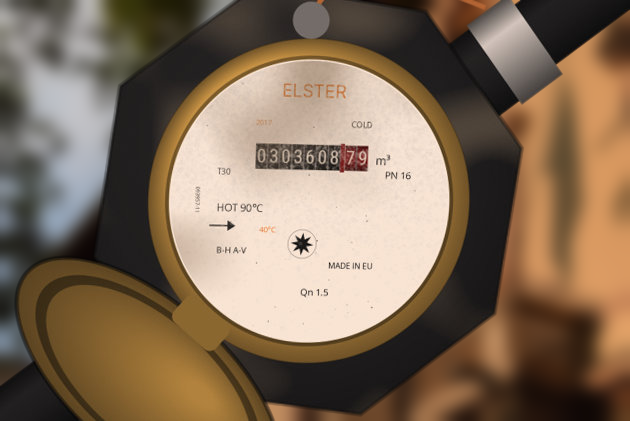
303608.79
